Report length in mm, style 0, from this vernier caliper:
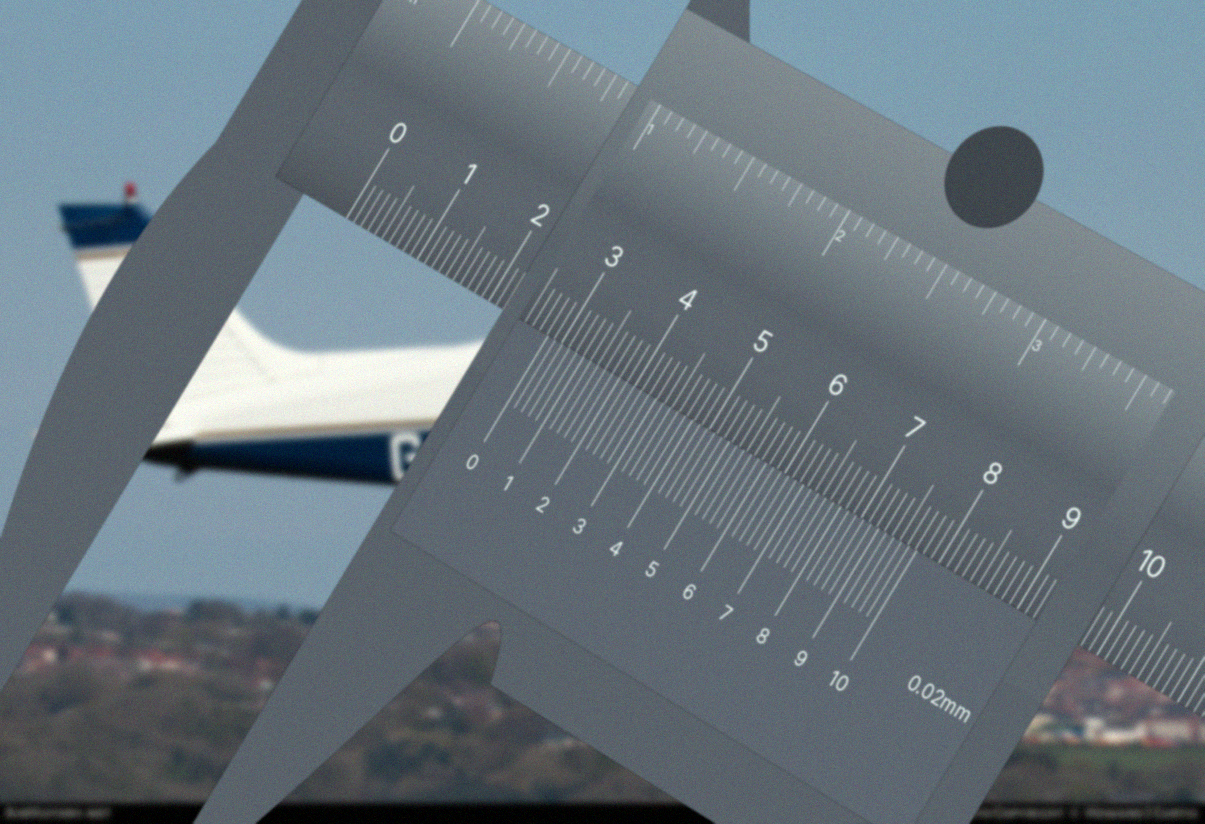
28.2
